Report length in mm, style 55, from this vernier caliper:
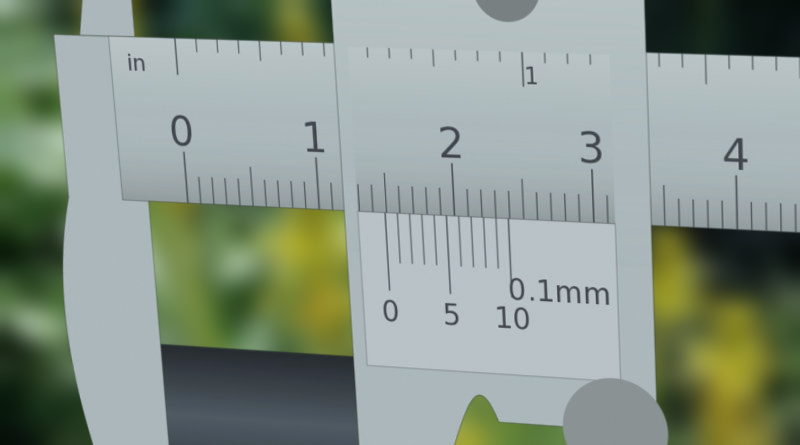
14.9
